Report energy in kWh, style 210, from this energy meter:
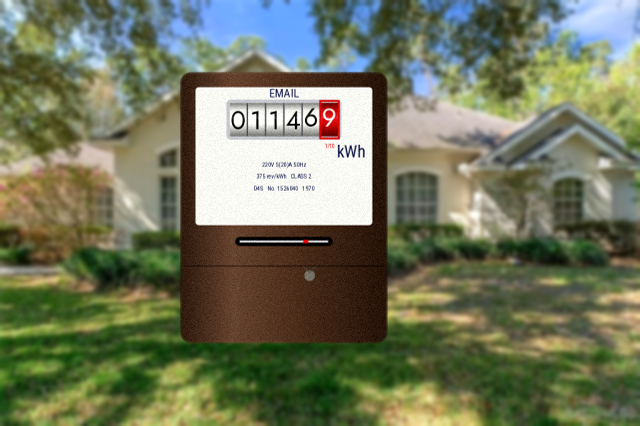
1146.9
